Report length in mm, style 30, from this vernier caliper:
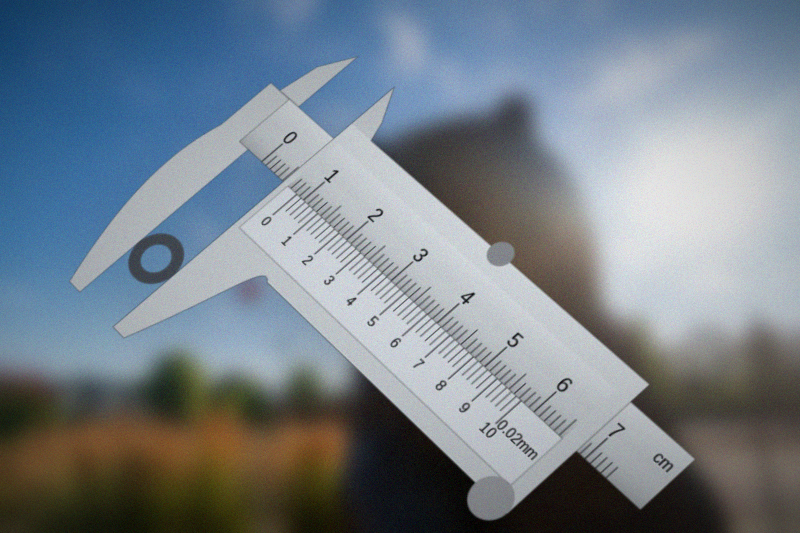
8.5
